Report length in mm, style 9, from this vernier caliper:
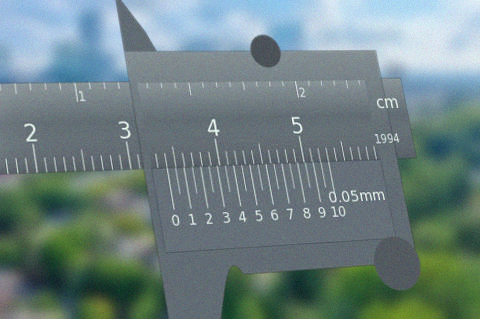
34.0
